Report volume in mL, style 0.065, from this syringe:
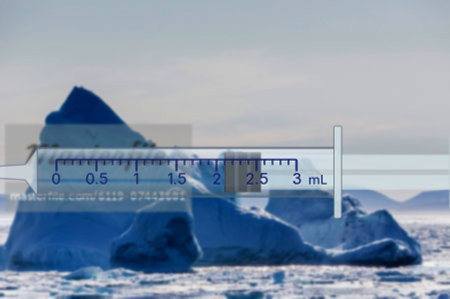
2.1
